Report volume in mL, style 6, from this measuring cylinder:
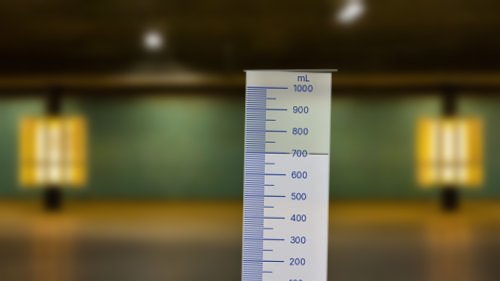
700
